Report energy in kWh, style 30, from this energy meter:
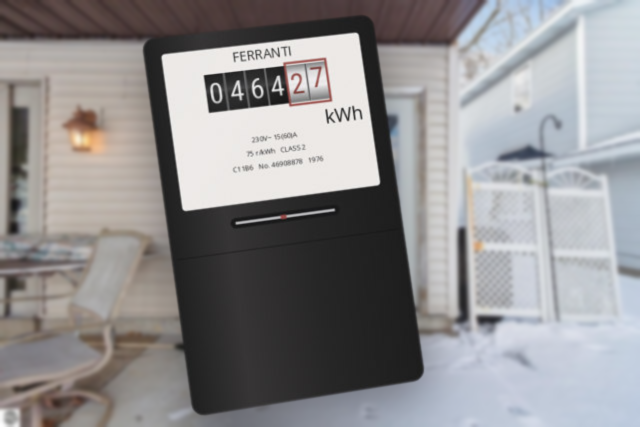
464.27
